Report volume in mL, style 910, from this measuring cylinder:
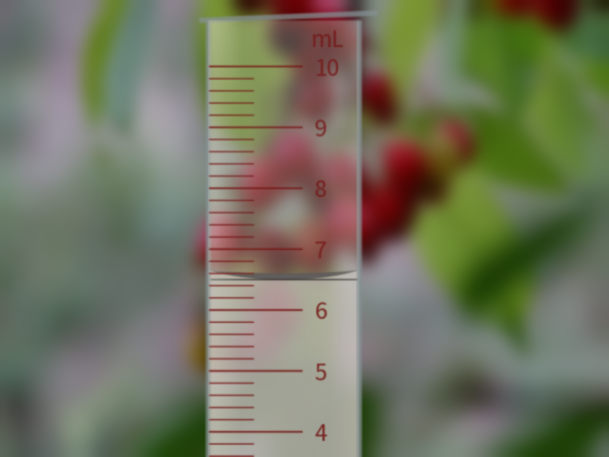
6.5
